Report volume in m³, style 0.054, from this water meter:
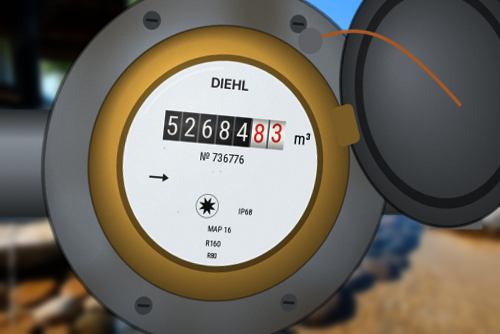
52684.83
